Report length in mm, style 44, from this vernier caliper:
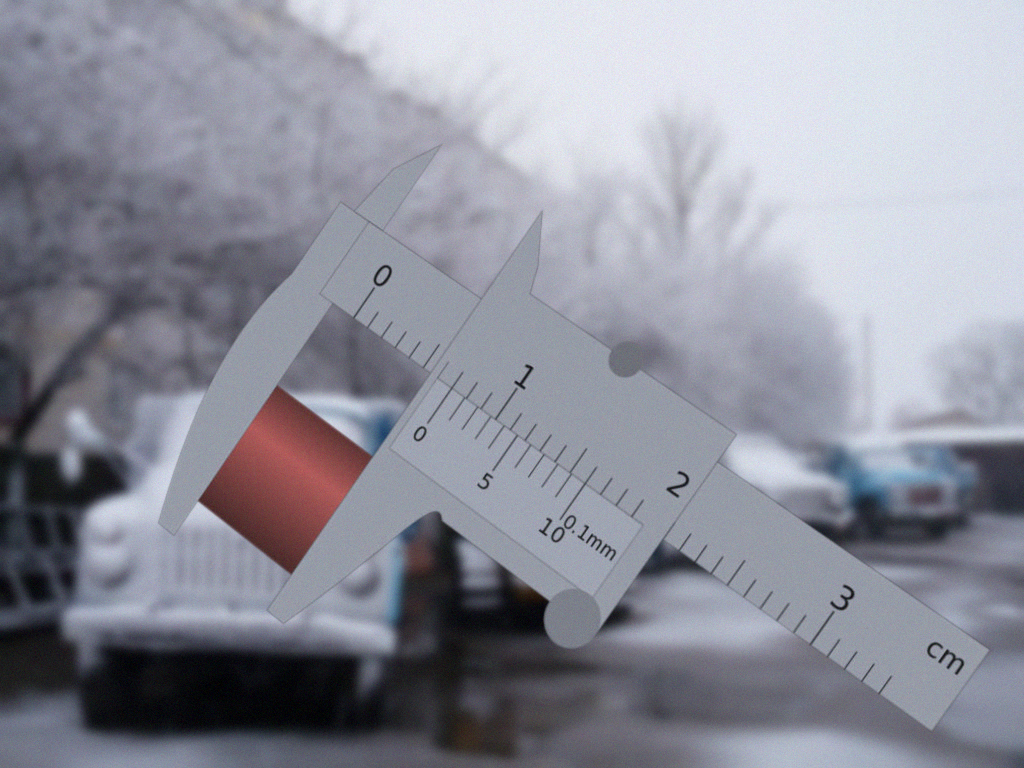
7.0
